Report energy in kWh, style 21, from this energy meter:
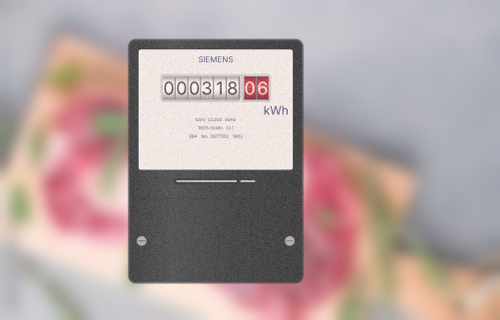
318.06
